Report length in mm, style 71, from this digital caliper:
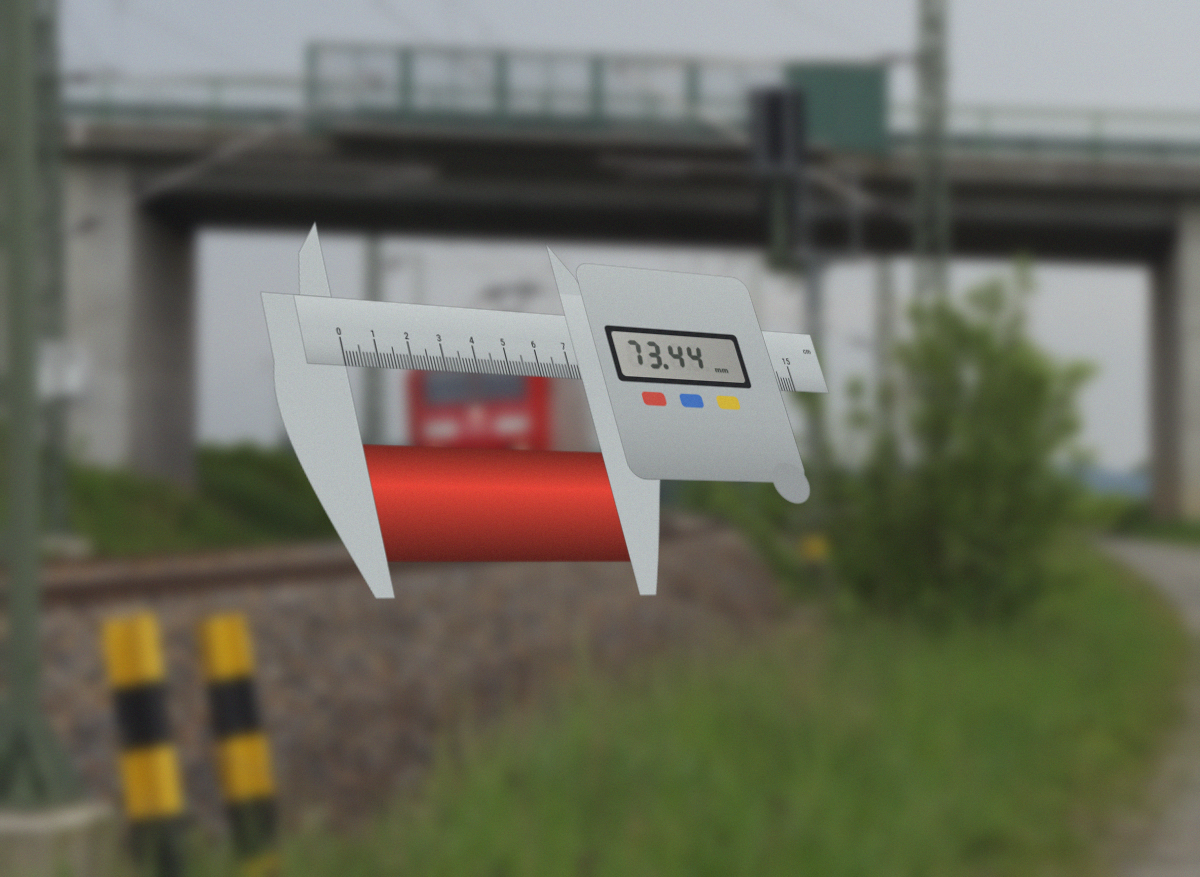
73.44
